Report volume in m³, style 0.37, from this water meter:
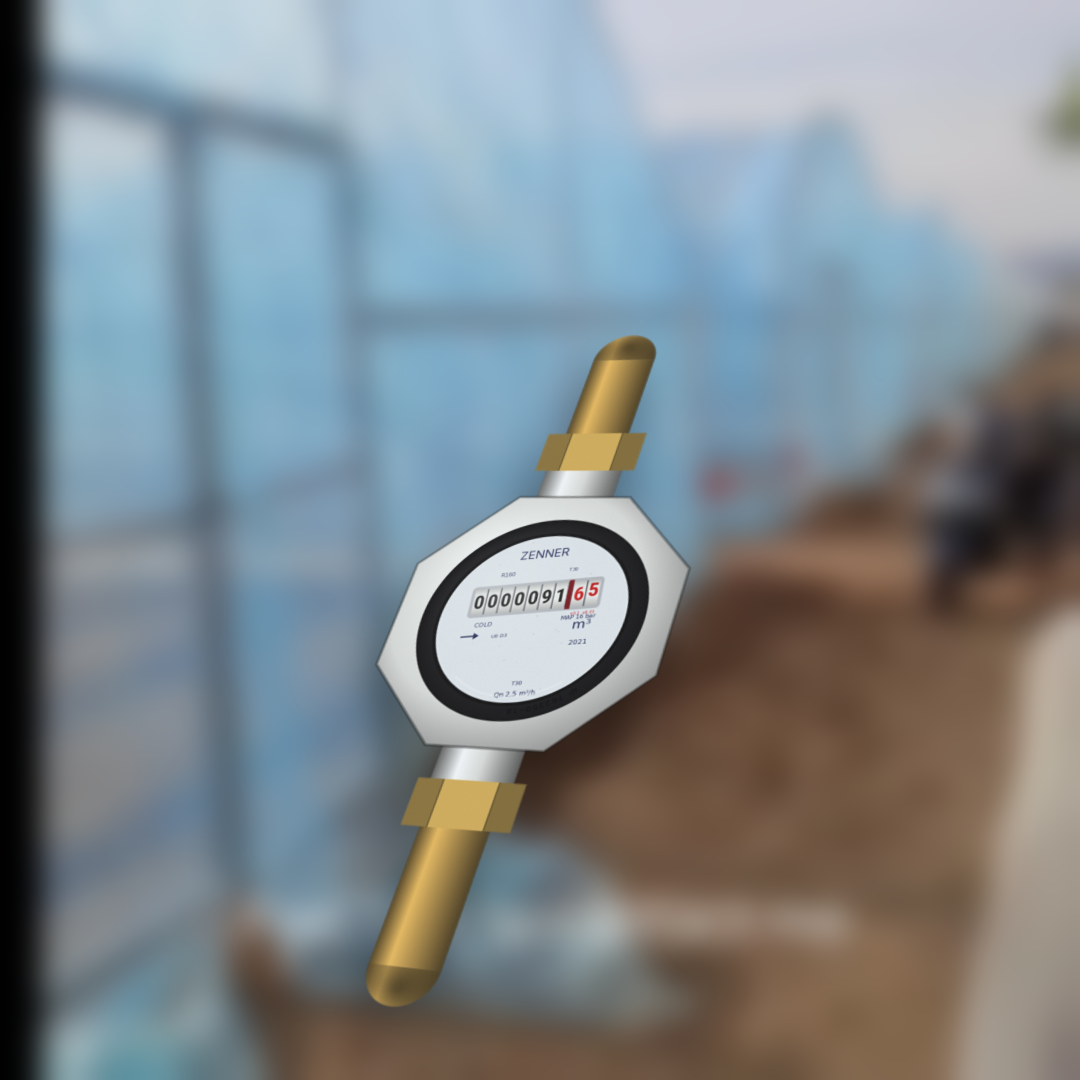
91.65
